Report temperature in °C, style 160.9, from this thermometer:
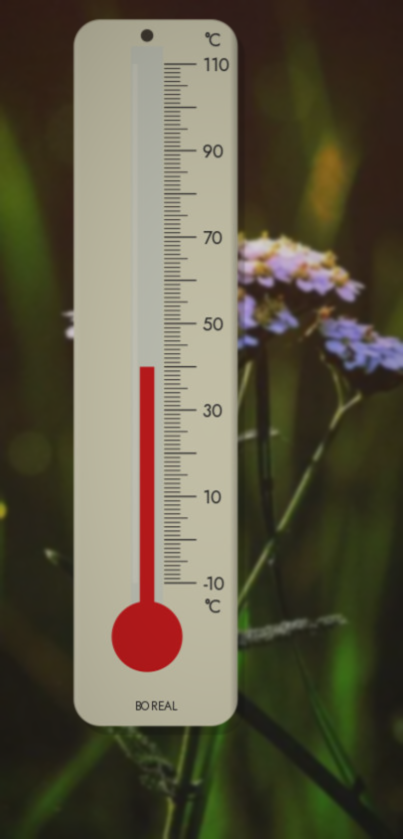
40
